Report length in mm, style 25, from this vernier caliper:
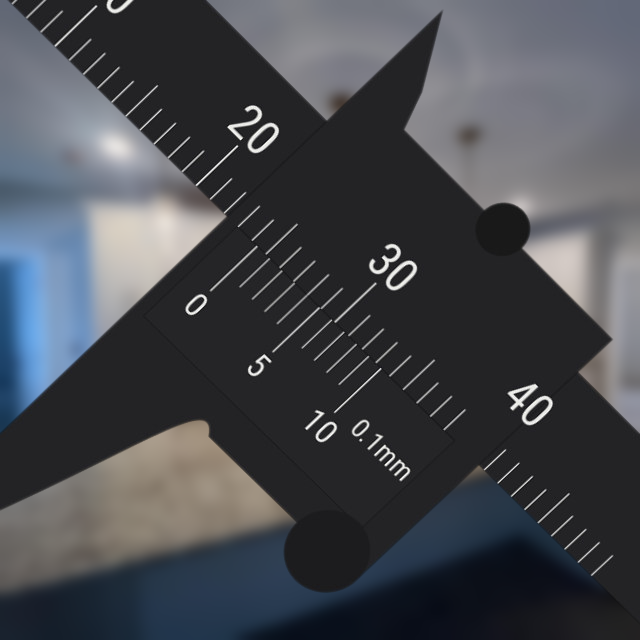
24.4
